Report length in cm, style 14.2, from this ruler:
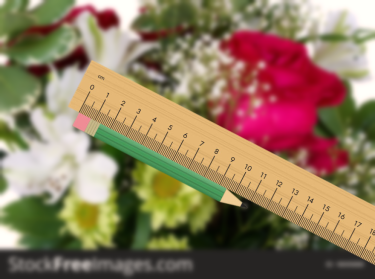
11
